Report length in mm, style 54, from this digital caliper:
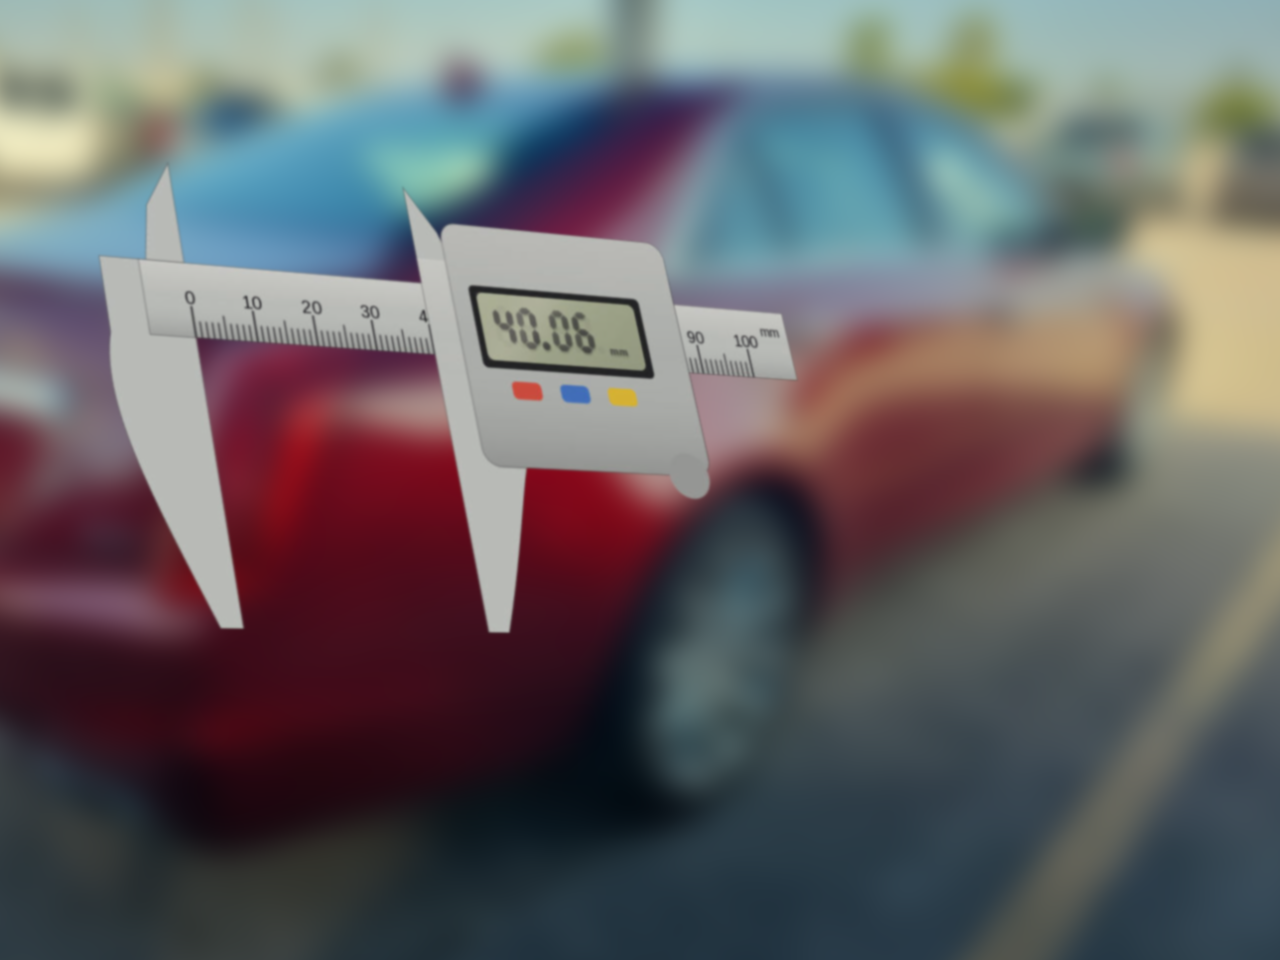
40.06
